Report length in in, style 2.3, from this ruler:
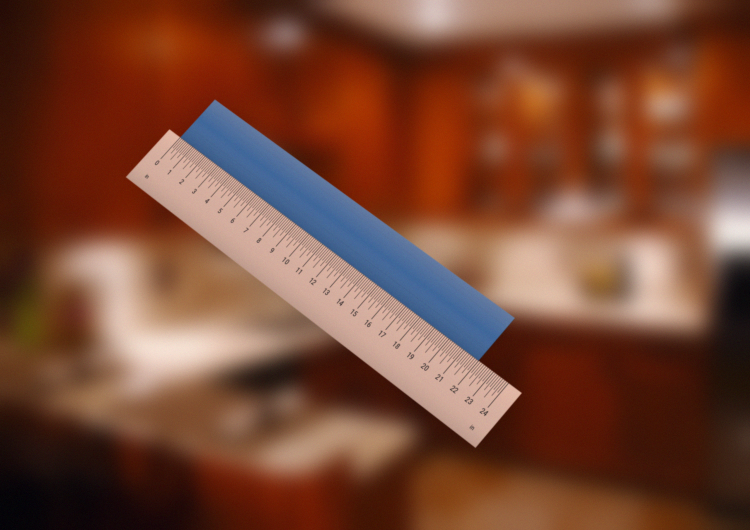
22
